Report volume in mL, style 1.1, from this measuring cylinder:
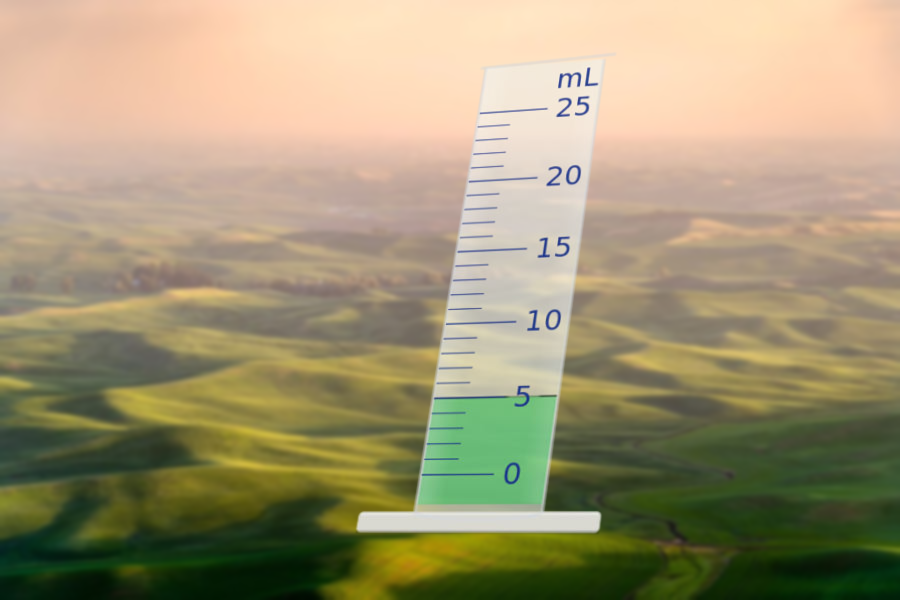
5
